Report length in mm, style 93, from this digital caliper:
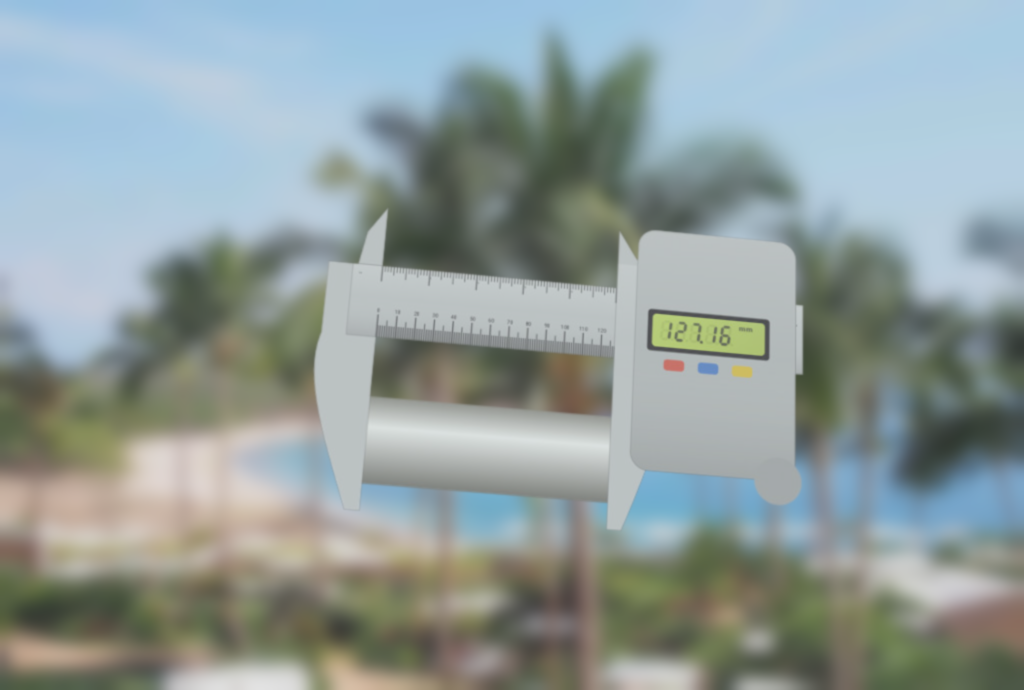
127.16
